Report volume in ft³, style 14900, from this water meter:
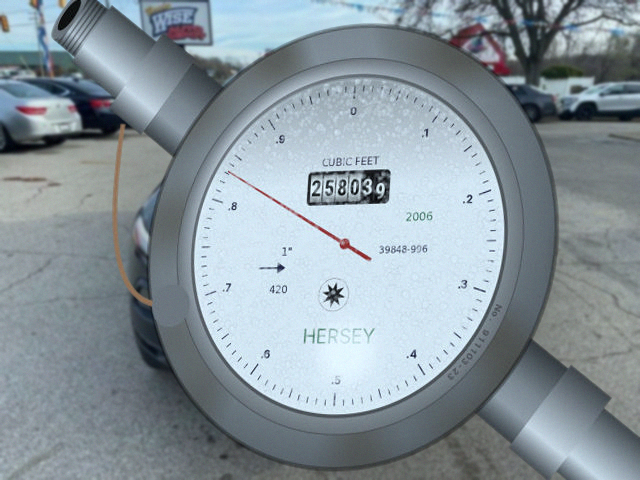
258038.83
